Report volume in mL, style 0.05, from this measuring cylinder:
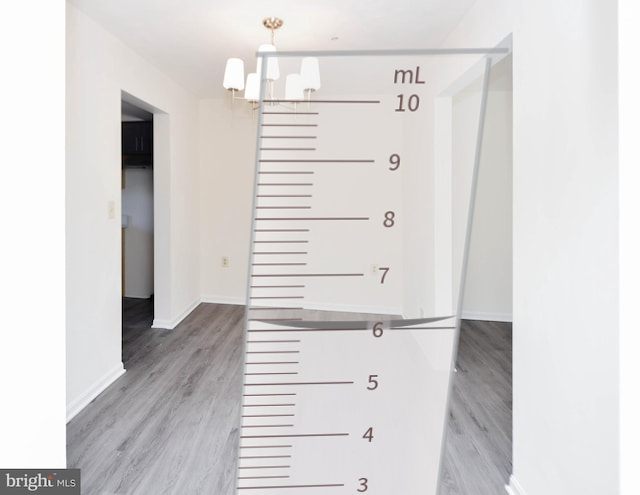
6
